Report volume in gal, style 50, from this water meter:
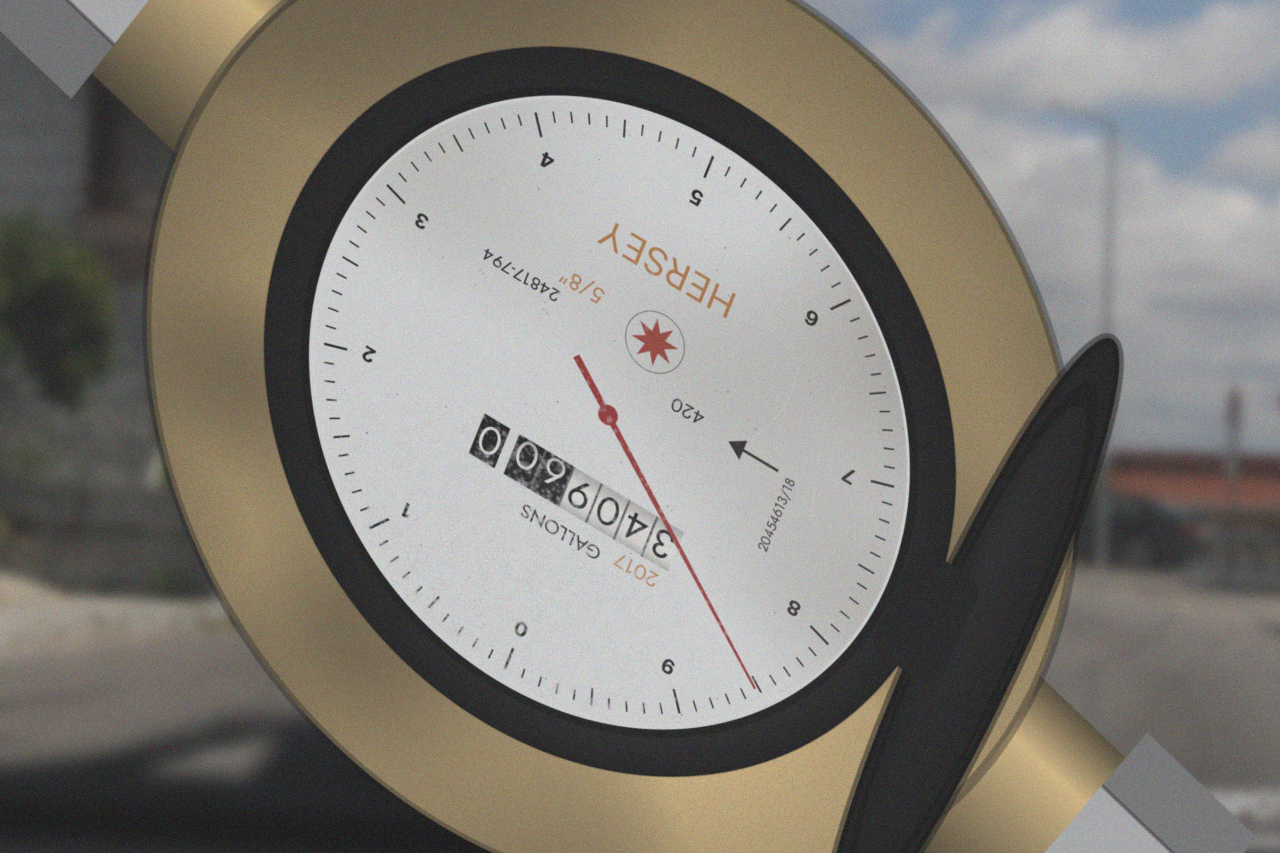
3409598.5
